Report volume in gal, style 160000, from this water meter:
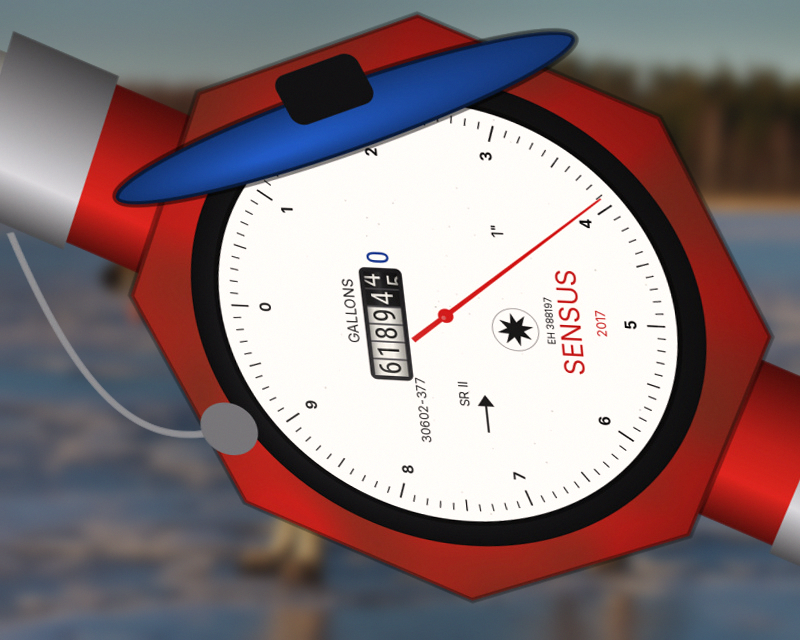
6189443.9
